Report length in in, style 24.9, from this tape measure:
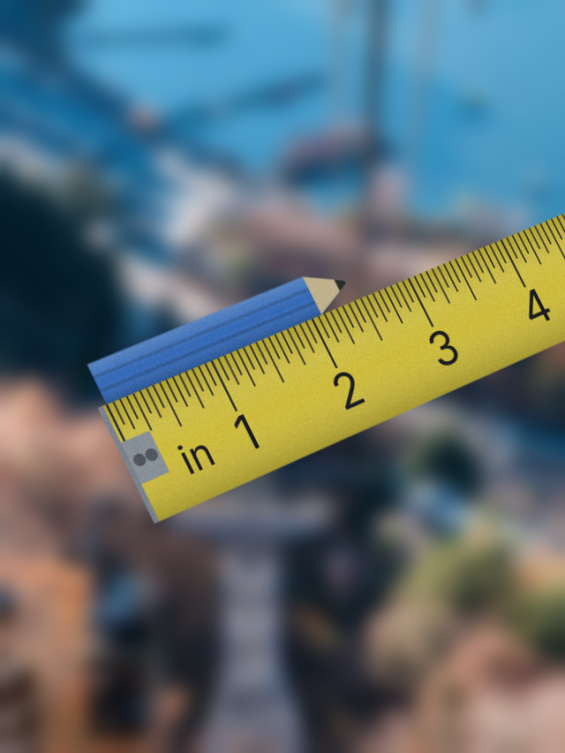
2.4375
